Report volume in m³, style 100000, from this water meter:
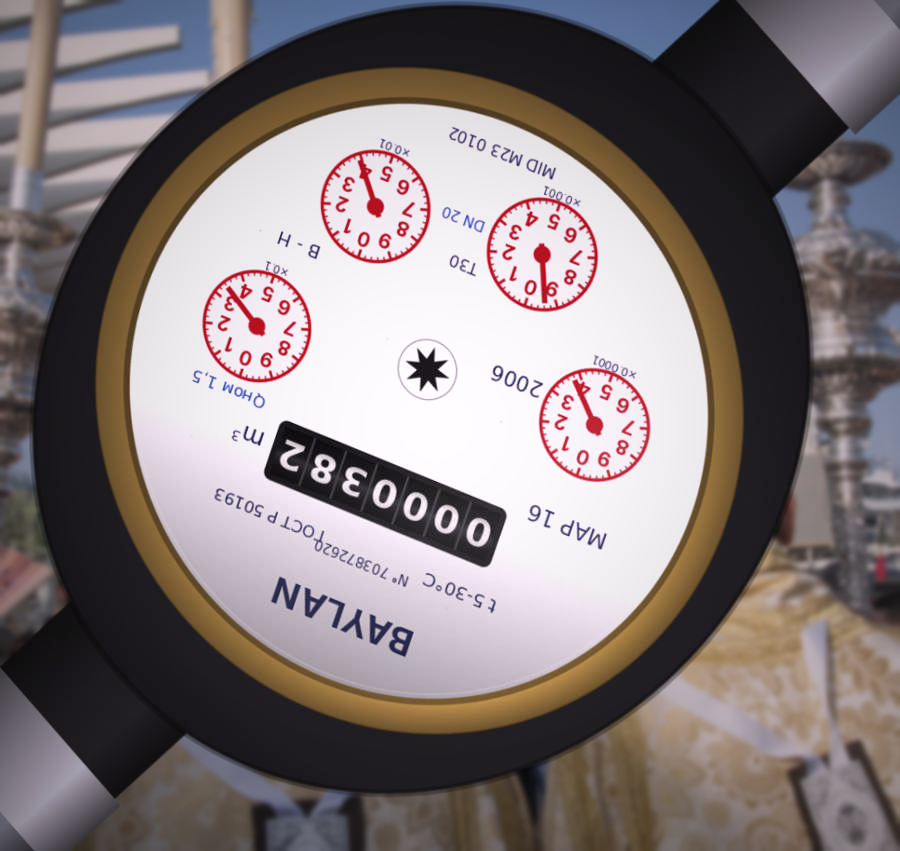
382.3393
